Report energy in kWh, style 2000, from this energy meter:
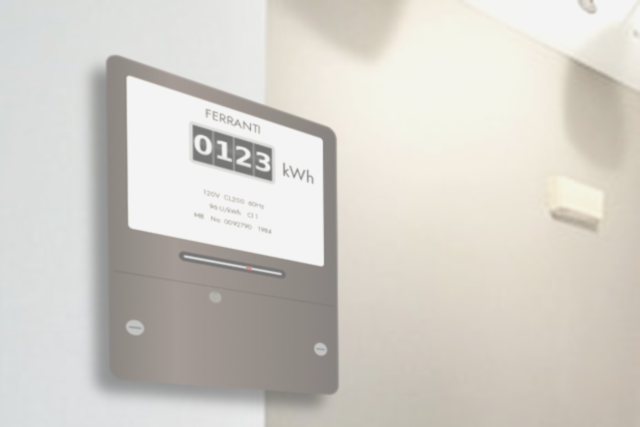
123
